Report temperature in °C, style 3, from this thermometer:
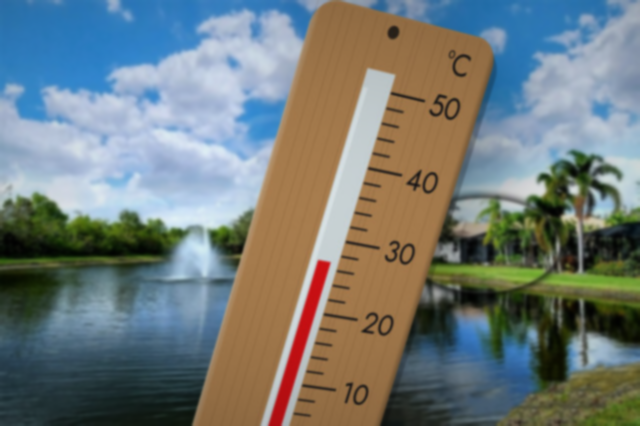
27
